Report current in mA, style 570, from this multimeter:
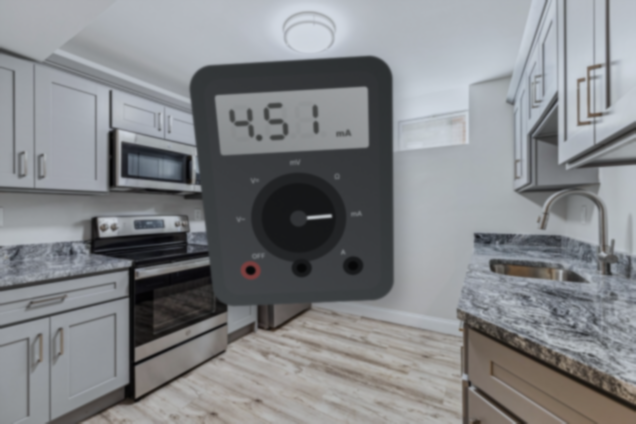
4.51
